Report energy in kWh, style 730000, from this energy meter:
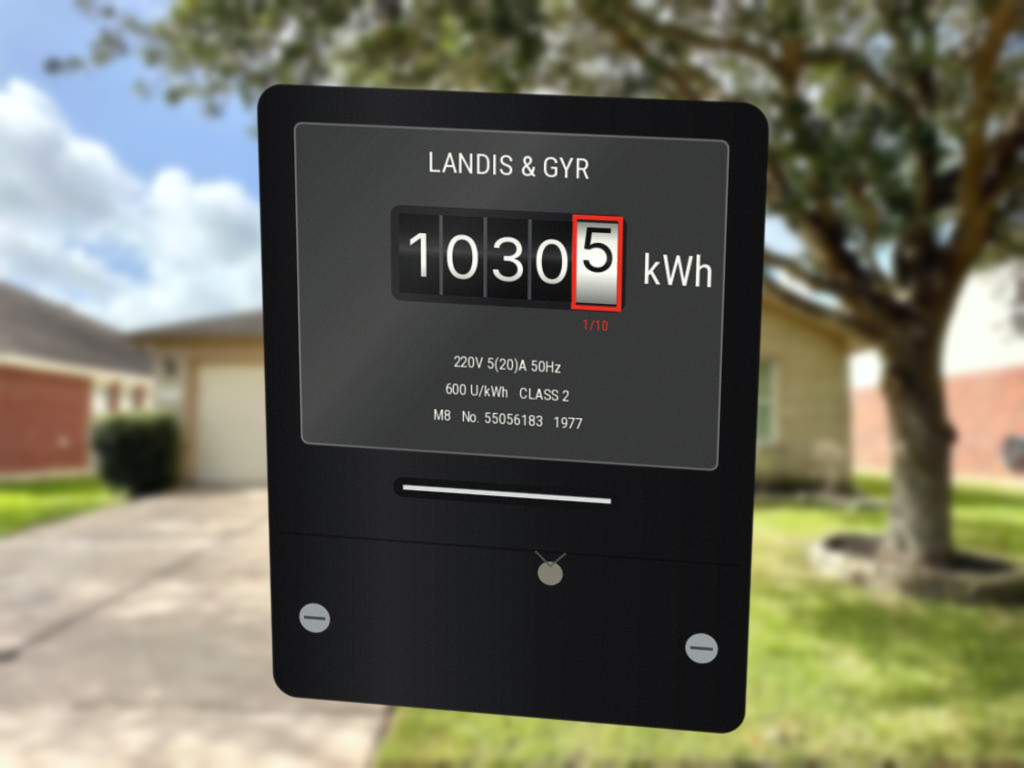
1030.5
